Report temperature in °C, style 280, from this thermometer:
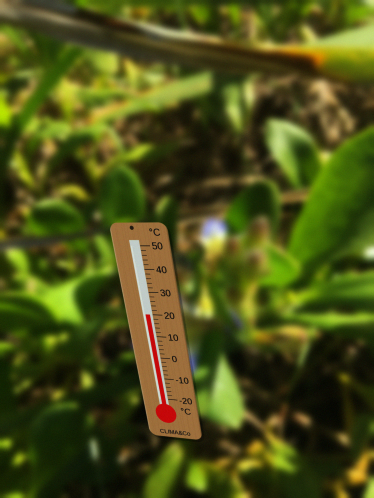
20
